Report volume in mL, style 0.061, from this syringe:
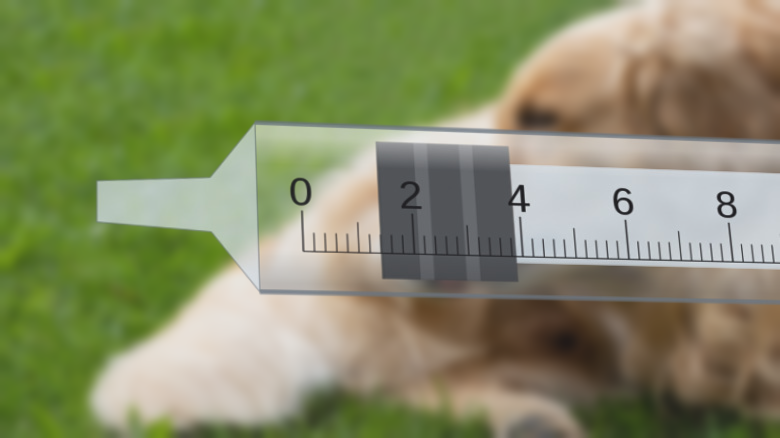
1.4
